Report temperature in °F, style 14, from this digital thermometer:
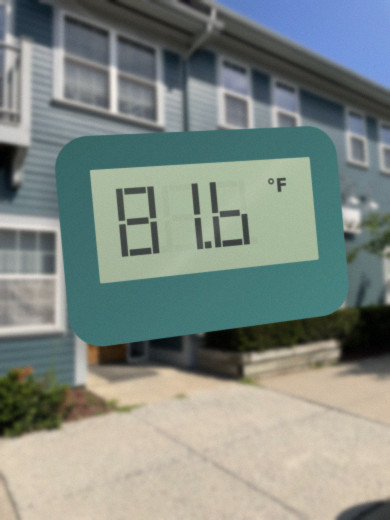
81.6
